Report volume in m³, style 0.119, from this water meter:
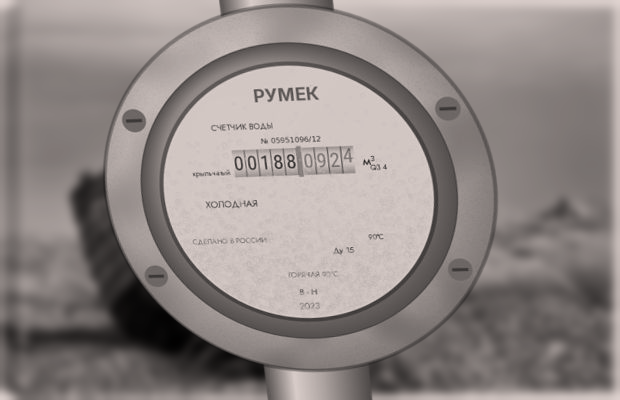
188.0924
